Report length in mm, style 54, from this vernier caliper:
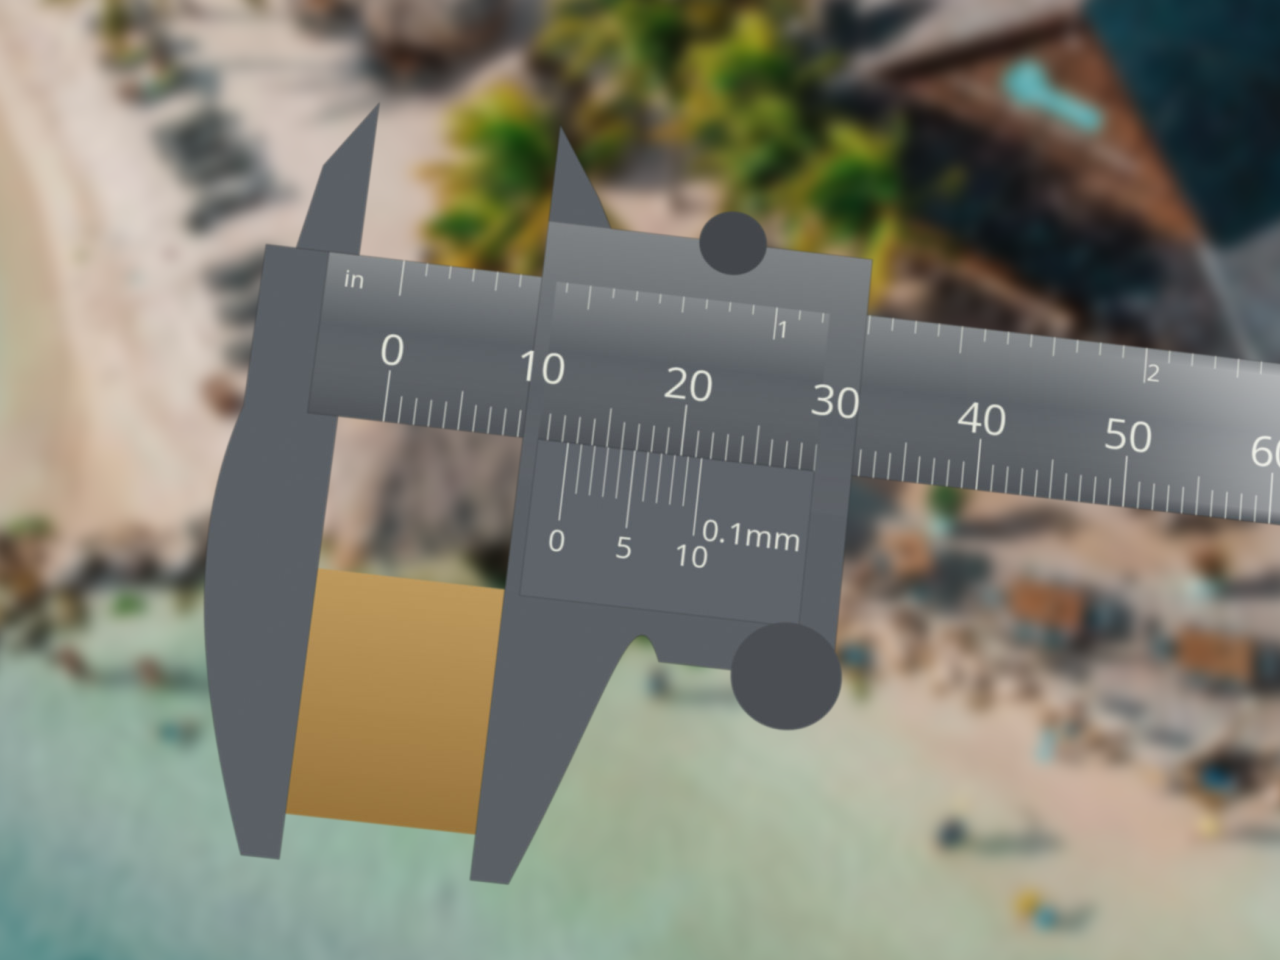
12.4
